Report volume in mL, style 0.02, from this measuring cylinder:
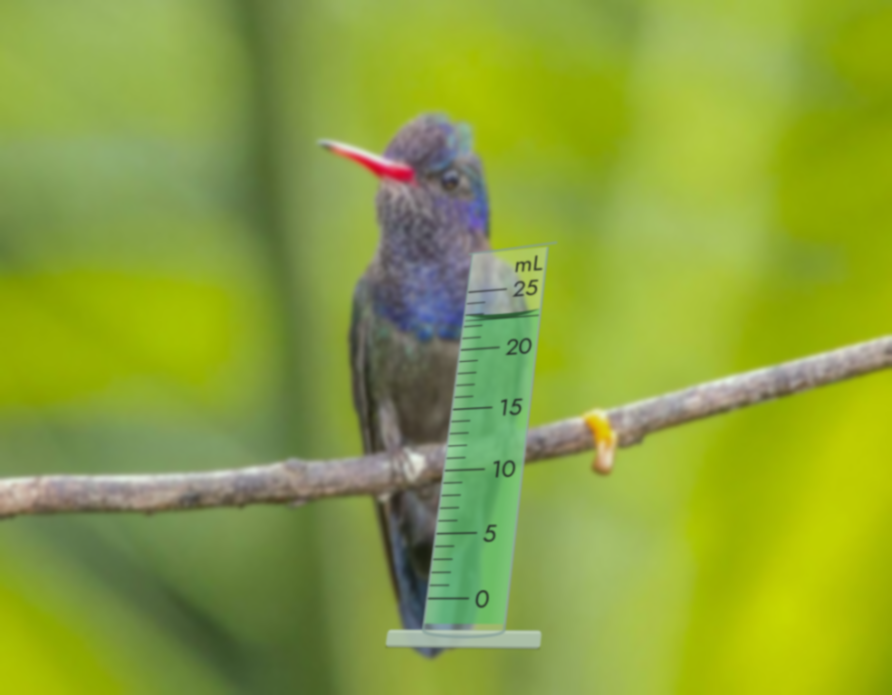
22.5
